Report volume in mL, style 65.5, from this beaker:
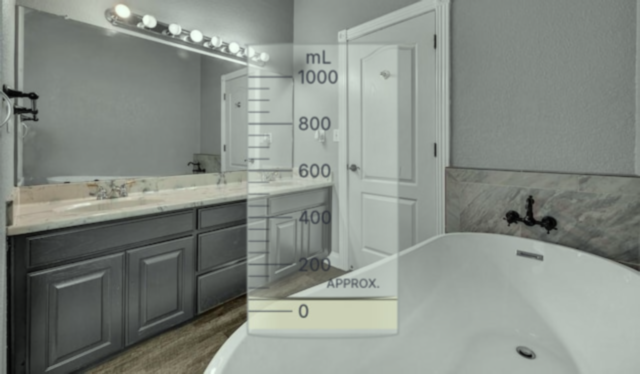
50
